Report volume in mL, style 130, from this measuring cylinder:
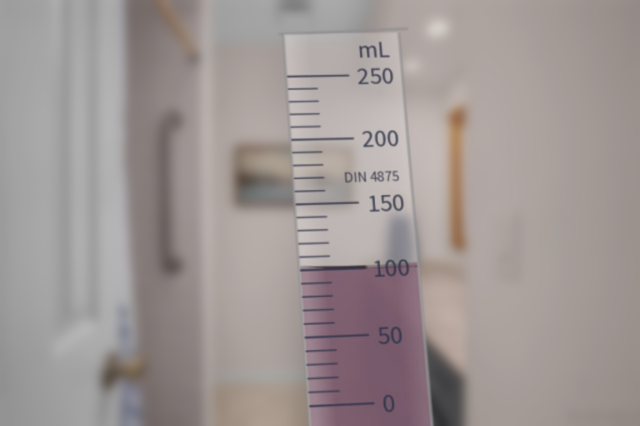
100
